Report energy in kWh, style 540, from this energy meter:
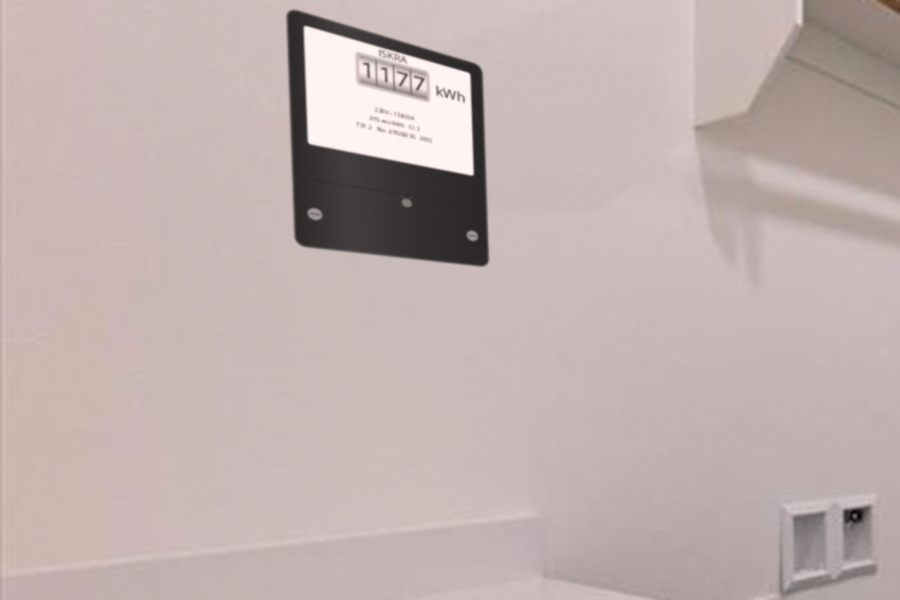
1177
